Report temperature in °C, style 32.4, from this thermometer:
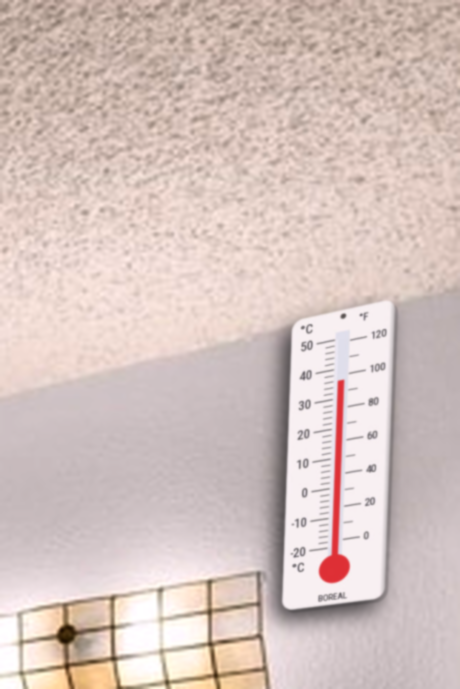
36
